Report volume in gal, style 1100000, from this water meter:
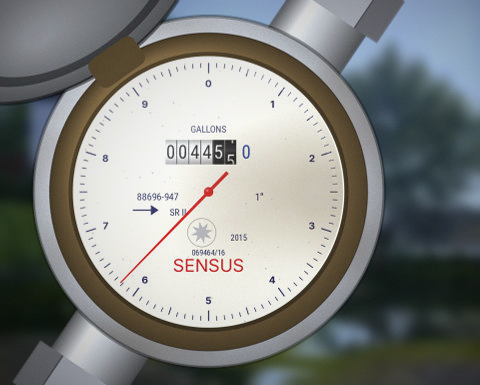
44546.2
